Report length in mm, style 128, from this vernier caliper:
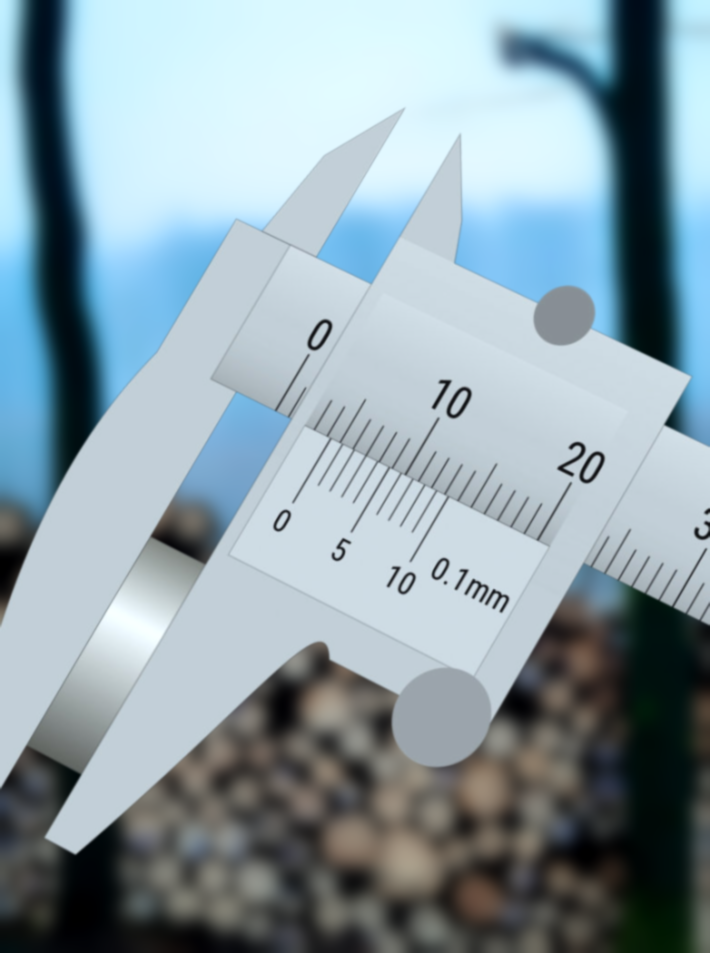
4.3
